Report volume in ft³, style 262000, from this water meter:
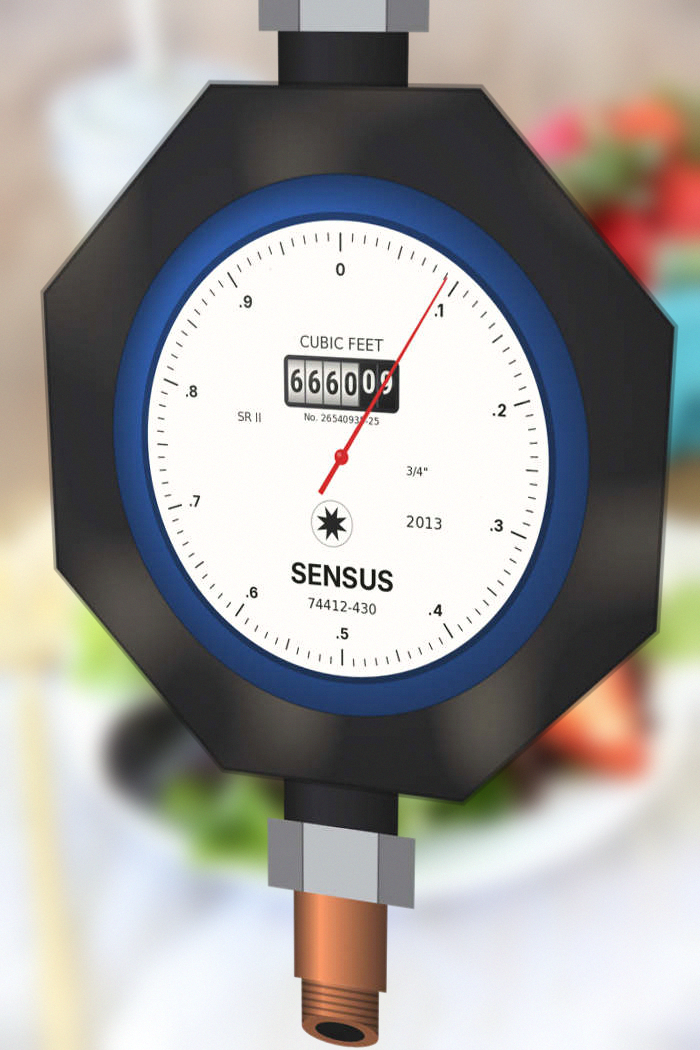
666009.09
